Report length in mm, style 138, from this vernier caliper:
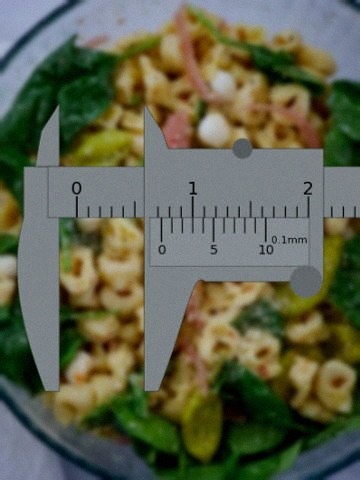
7.3
